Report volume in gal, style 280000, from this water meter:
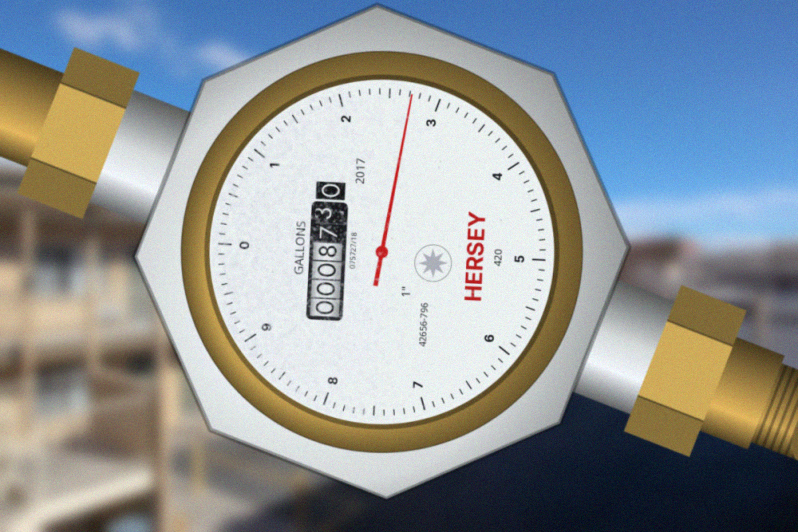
8732.7
